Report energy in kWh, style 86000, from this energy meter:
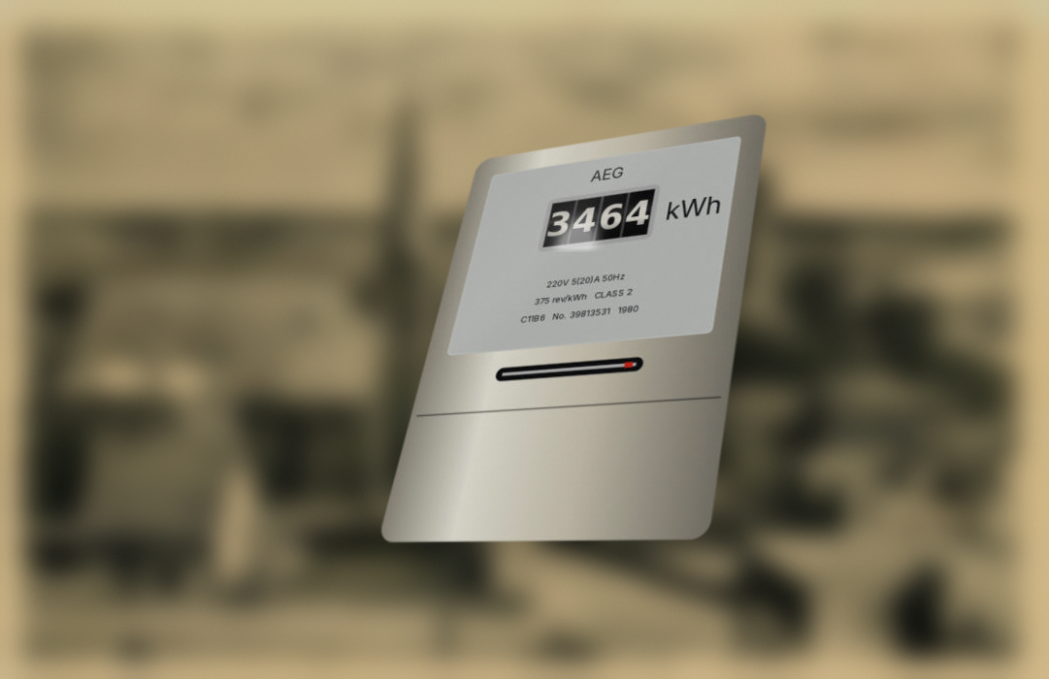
3464
